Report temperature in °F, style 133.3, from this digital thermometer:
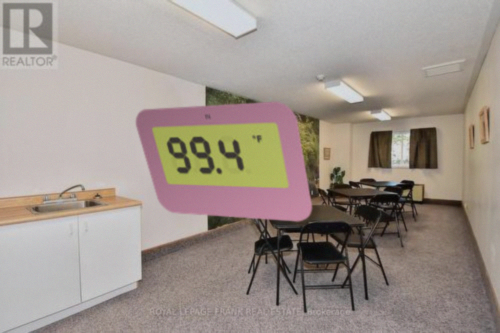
99.4
